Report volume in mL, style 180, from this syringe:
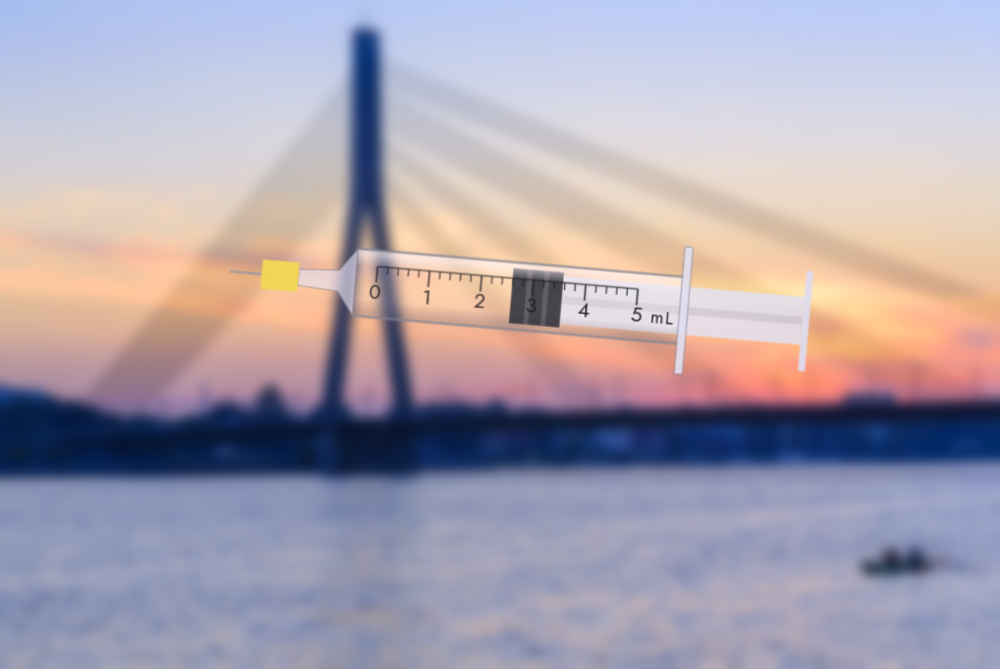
2.6
